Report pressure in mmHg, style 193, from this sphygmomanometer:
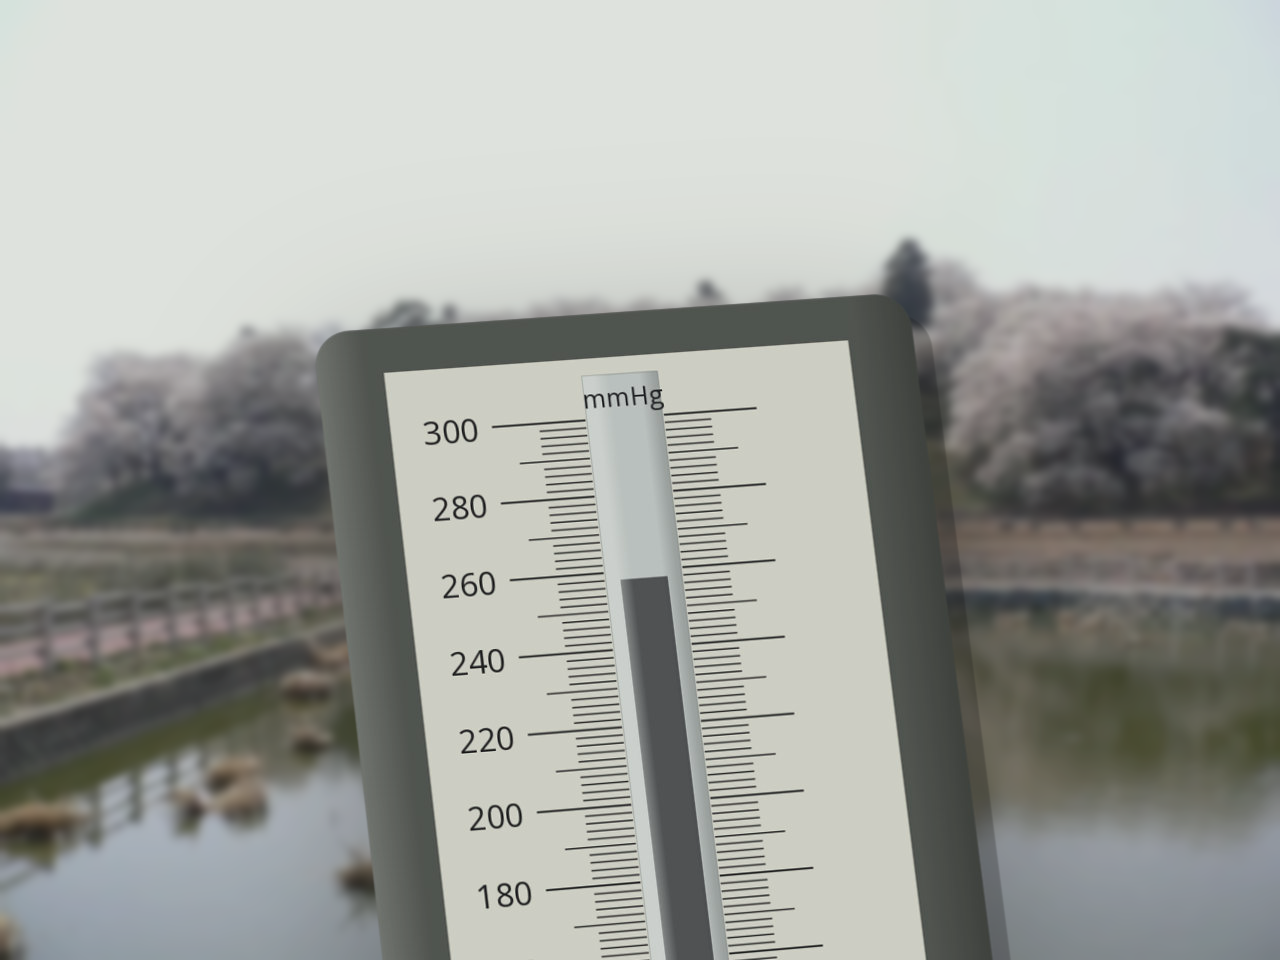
258
